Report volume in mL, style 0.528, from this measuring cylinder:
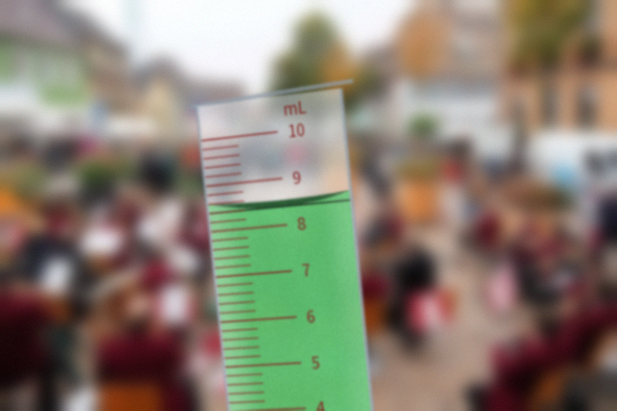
8.4
